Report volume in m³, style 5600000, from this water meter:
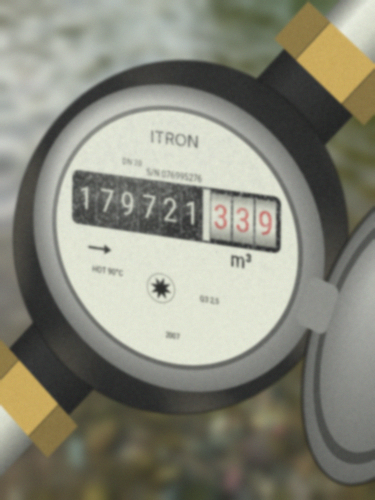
179721.339
